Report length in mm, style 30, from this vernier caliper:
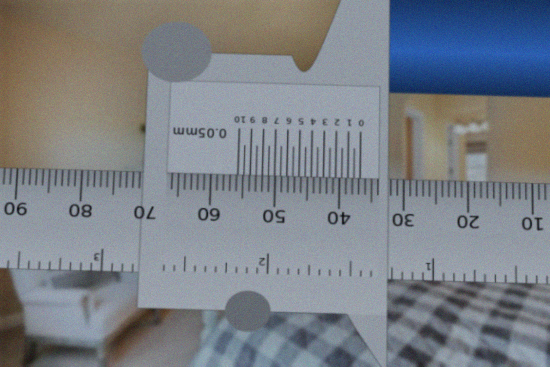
36.8
